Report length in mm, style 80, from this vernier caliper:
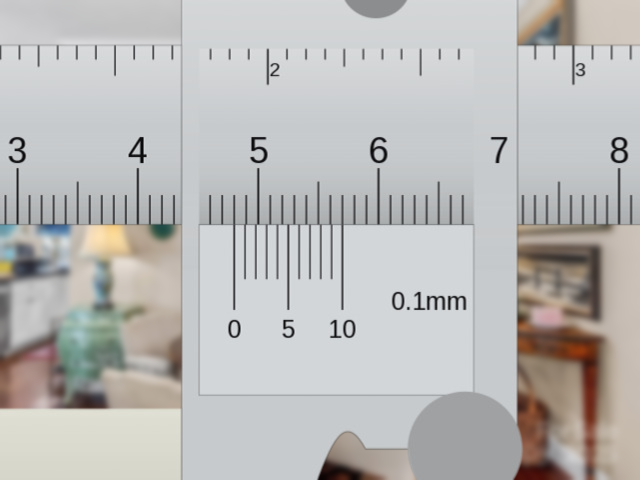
48.0
